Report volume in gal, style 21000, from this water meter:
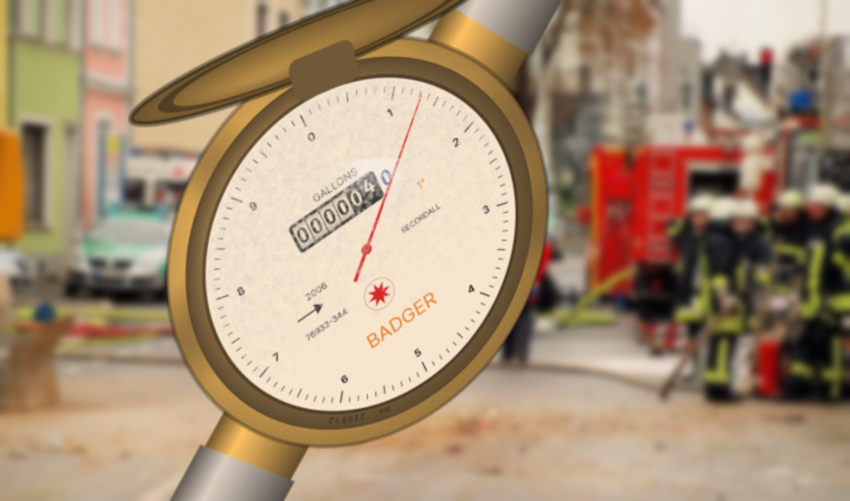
41.3
